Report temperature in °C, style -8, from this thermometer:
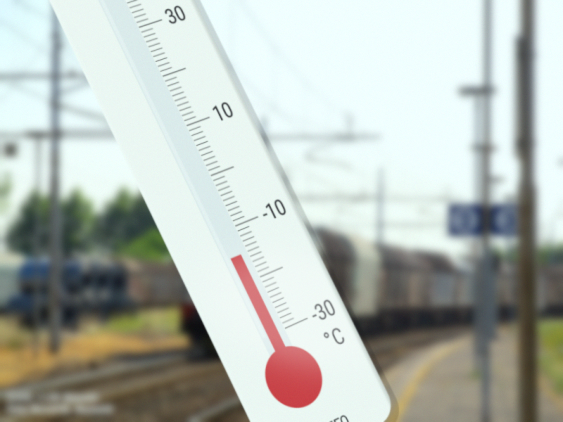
-15
